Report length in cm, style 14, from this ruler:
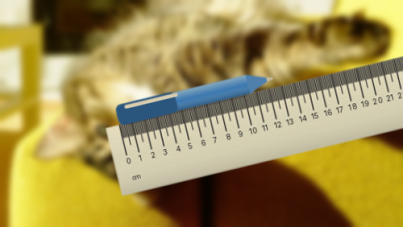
12.5
